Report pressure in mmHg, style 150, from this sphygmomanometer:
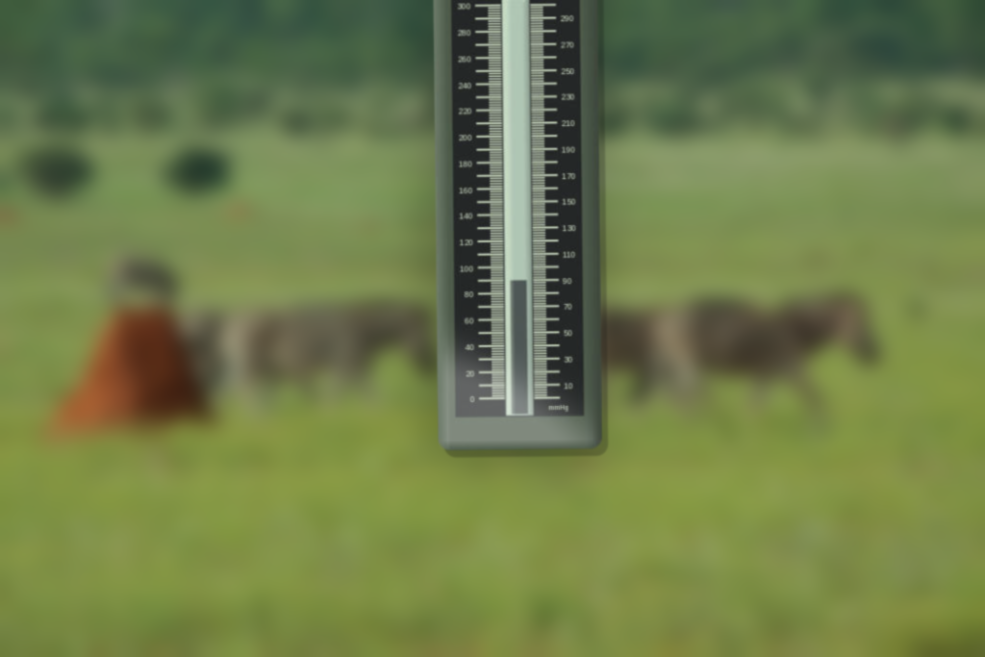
90
